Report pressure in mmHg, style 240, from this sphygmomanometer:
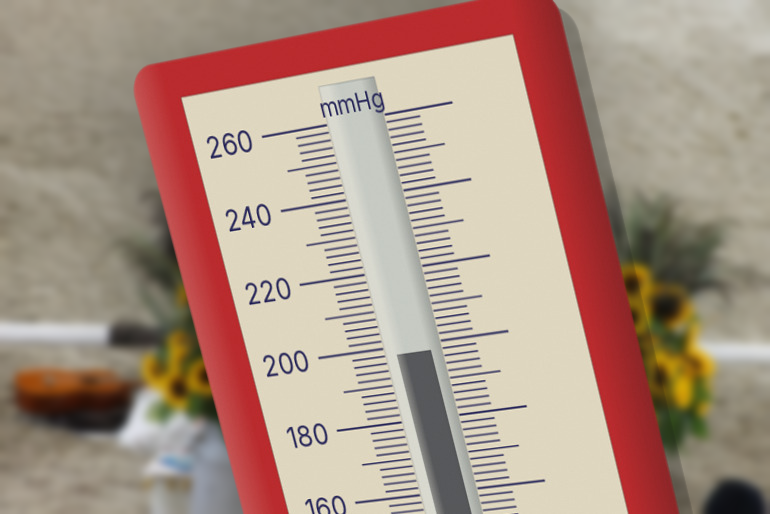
198
